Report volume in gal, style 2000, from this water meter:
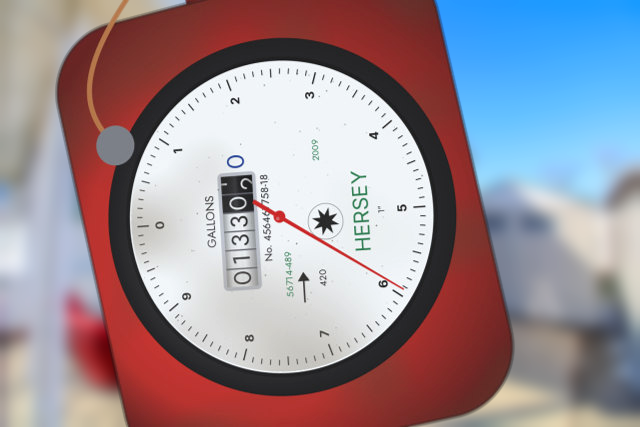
133015.9
